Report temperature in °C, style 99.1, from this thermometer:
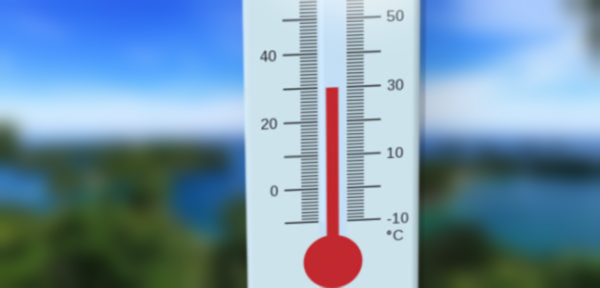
30
